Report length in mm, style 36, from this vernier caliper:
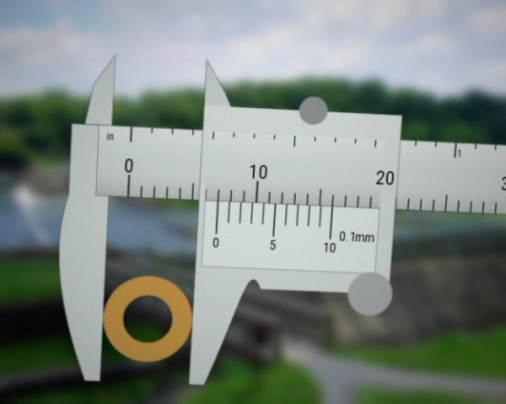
7.0
